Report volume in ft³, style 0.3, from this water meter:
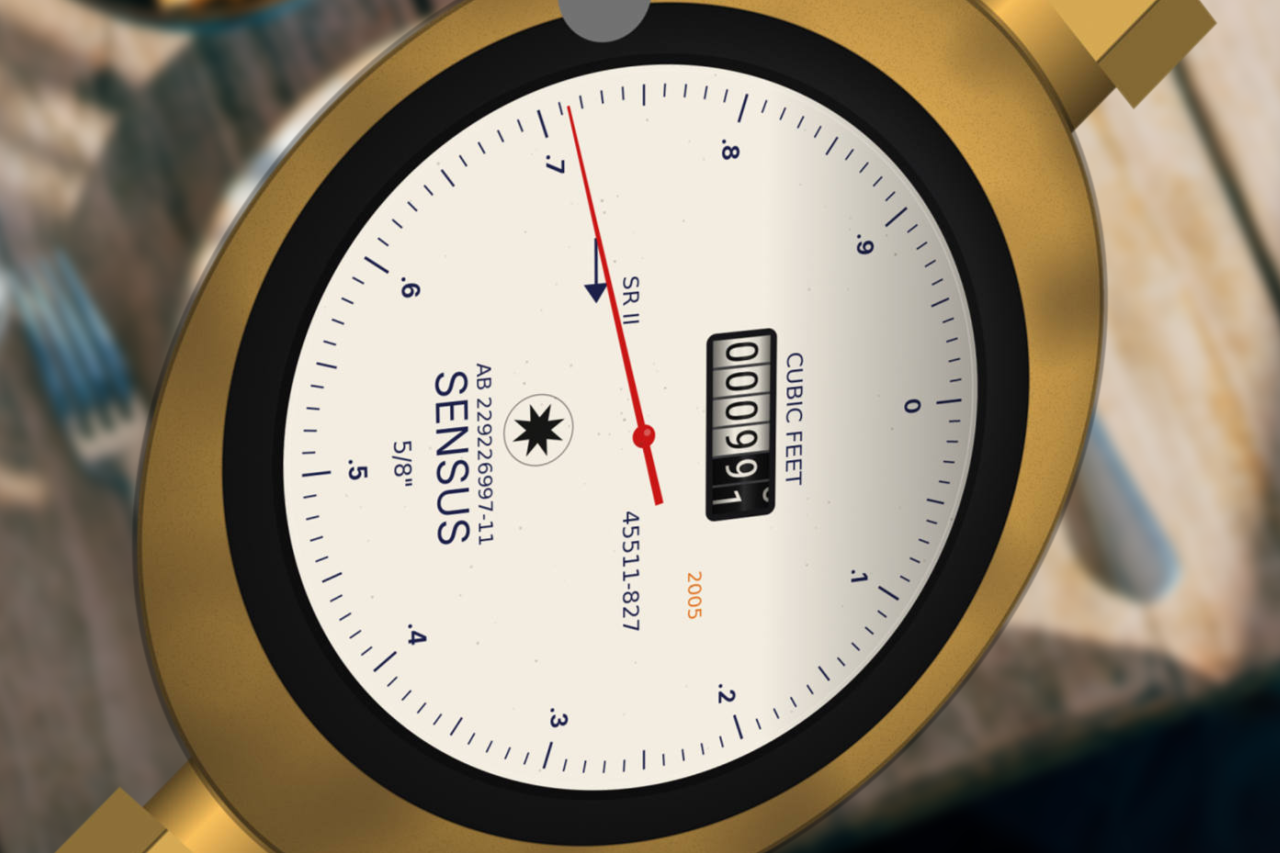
990.71
